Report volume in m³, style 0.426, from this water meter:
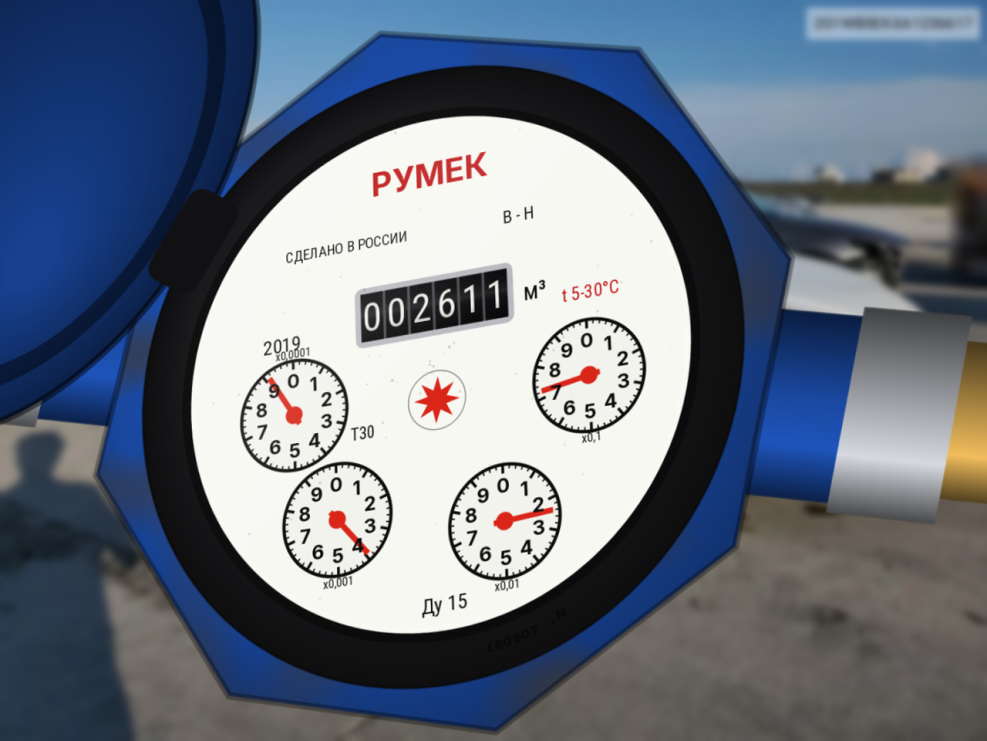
2611.7239
